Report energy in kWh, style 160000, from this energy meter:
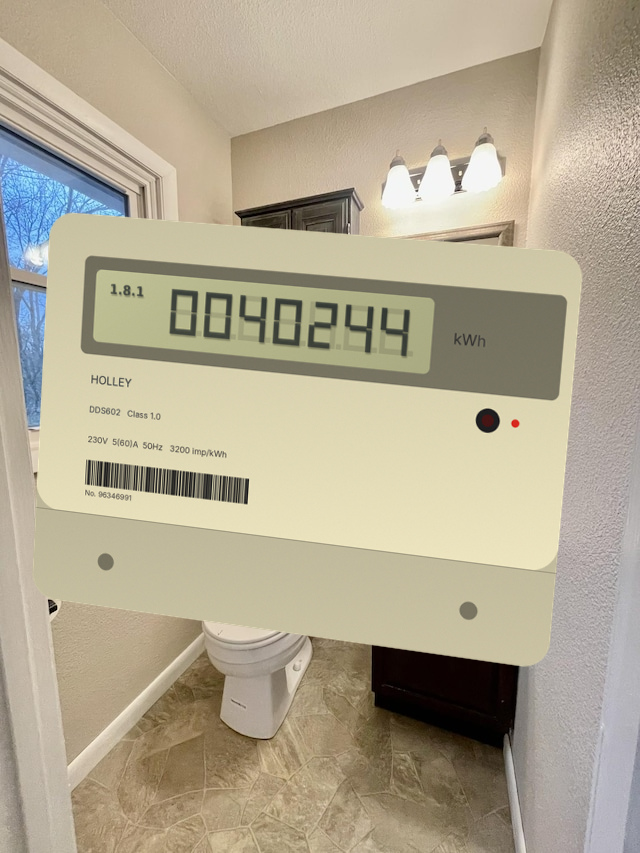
40244
